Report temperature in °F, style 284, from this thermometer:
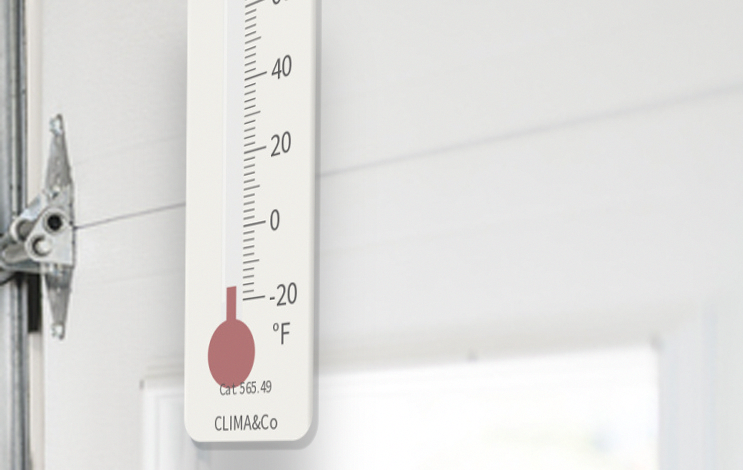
-16
